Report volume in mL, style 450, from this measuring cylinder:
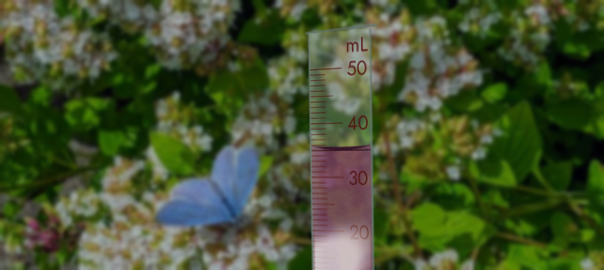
35
